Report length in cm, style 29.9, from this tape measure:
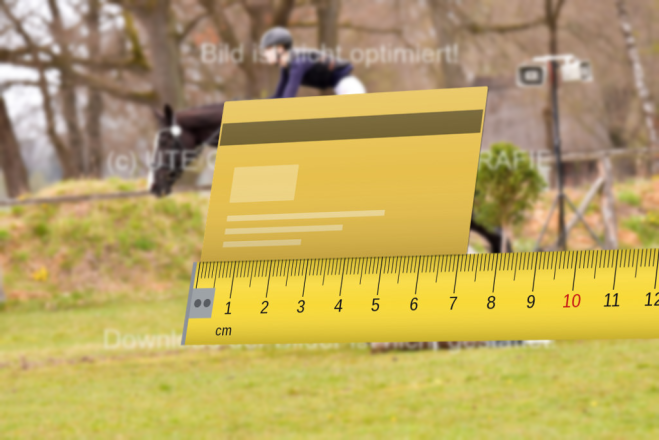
7.2
